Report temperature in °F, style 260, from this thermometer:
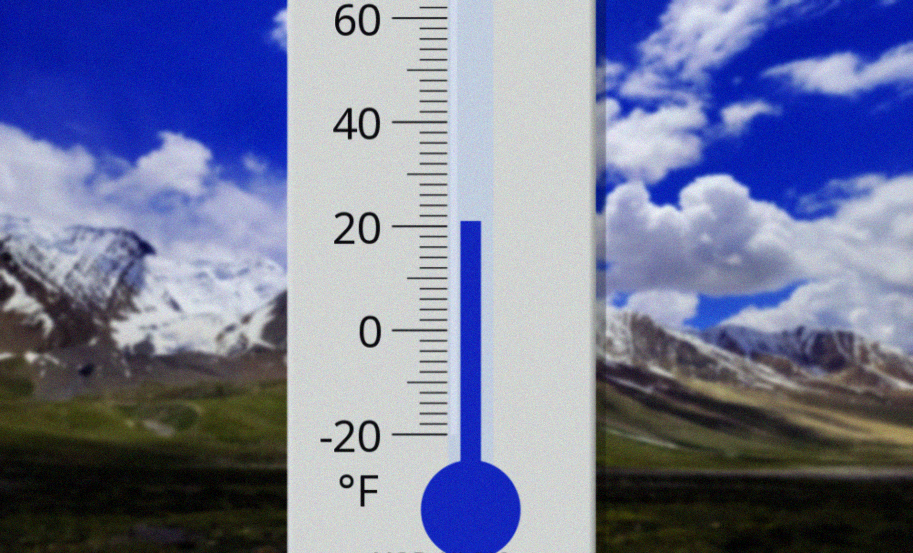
21
